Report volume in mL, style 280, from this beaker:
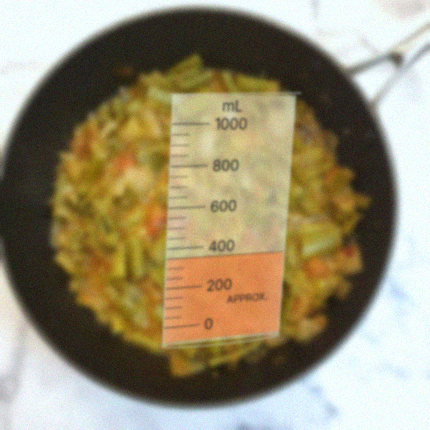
350
